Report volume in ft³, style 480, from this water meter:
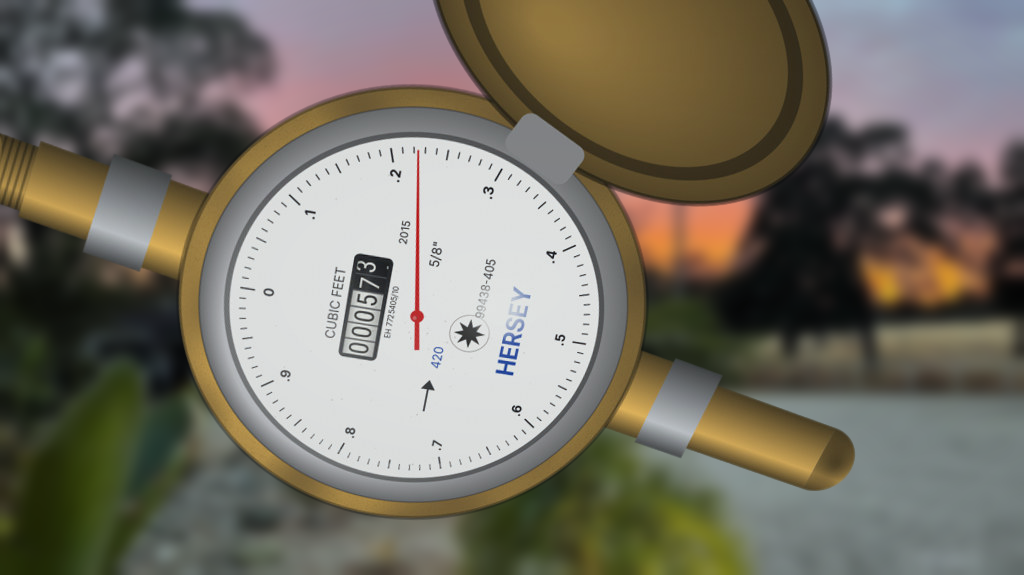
573.22
